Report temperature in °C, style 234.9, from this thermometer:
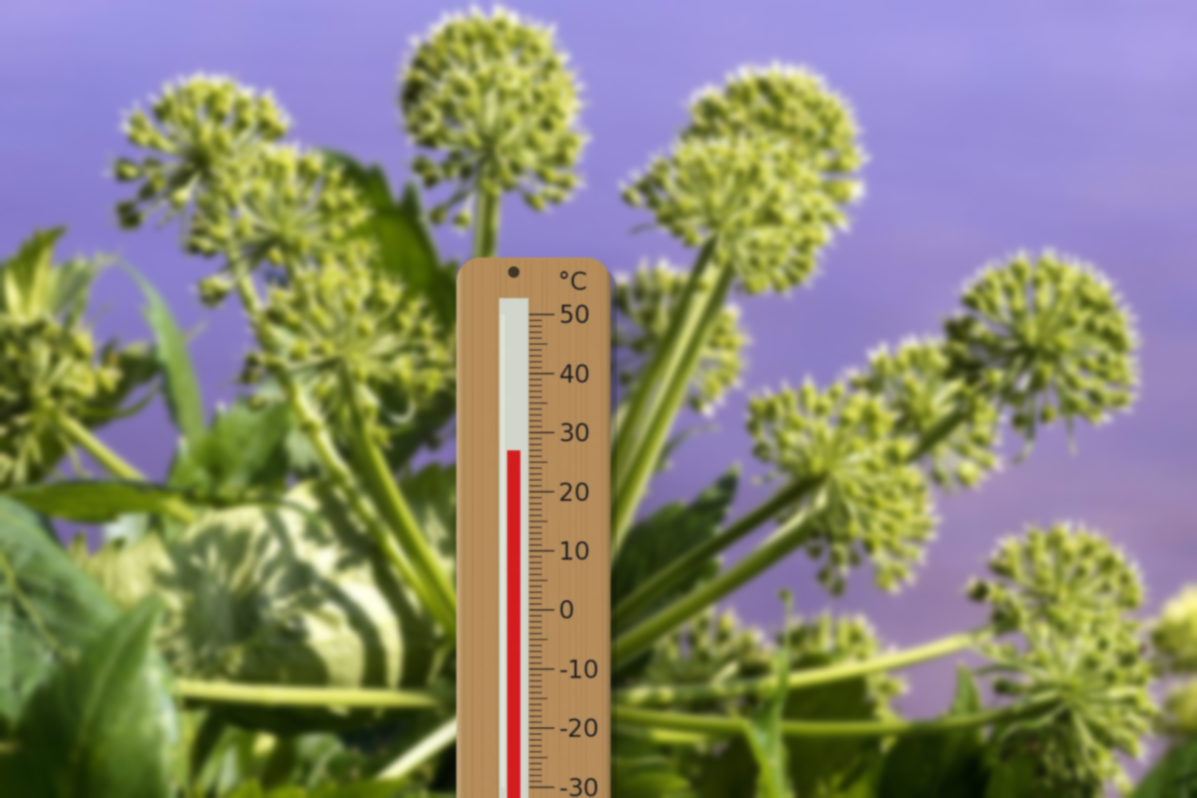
27
